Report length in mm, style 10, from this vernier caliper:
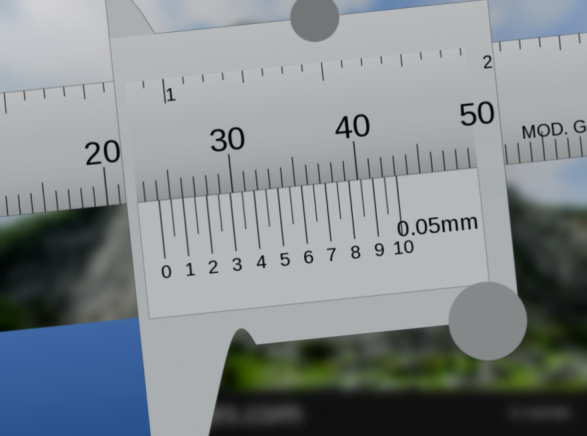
24.1
